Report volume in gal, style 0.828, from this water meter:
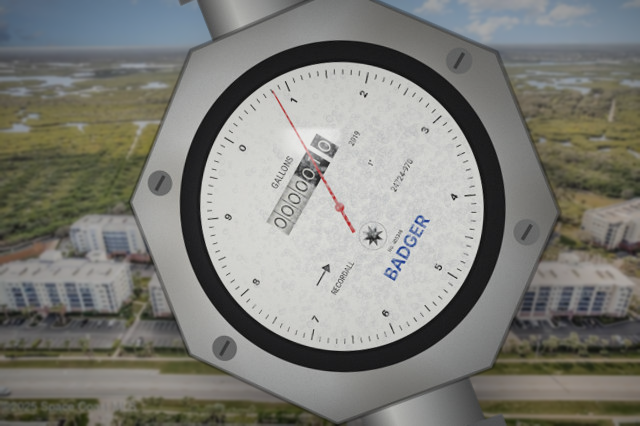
10.8
